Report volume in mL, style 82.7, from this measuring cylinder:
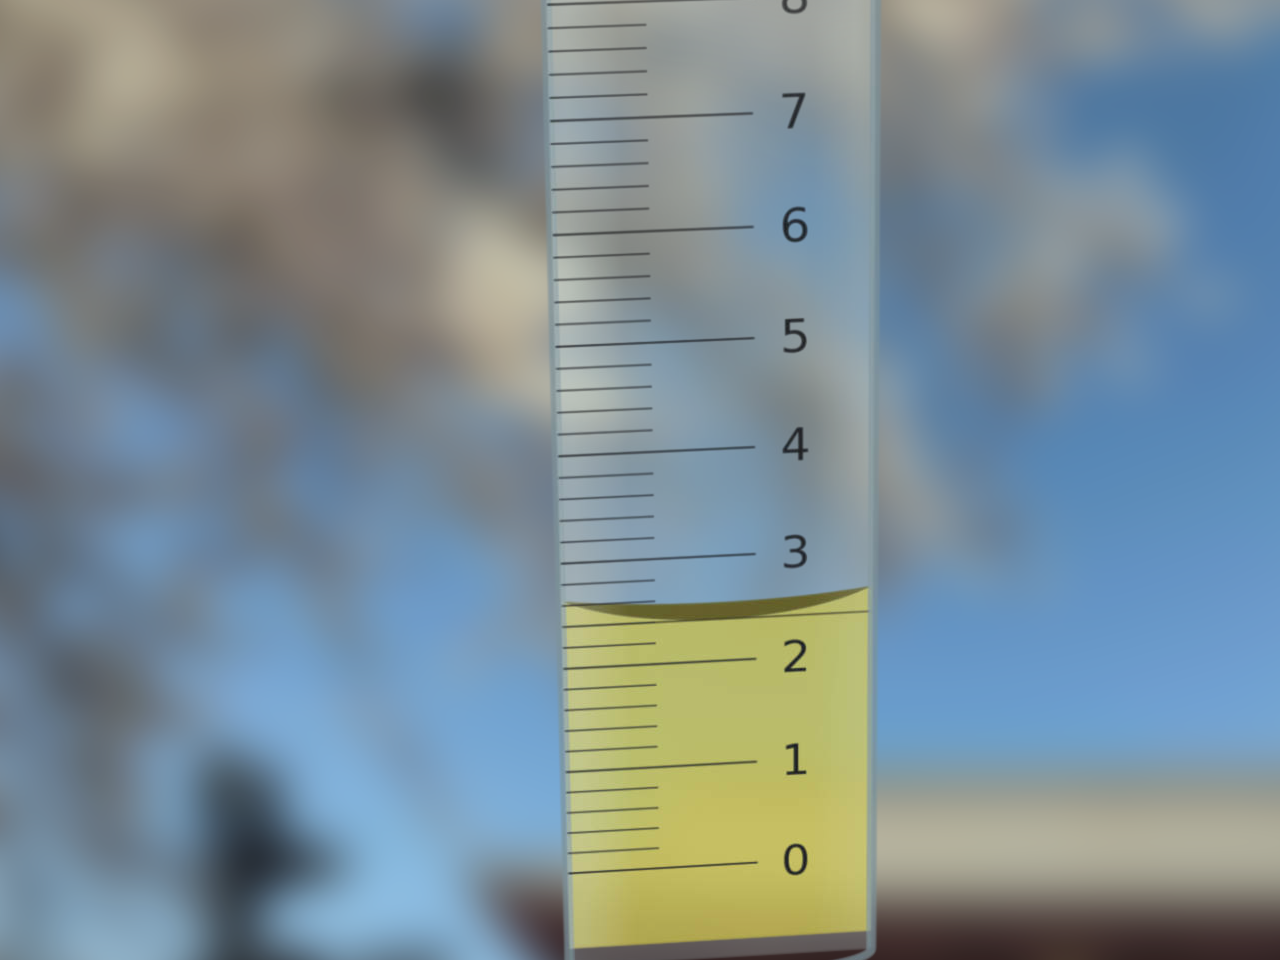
2.4
